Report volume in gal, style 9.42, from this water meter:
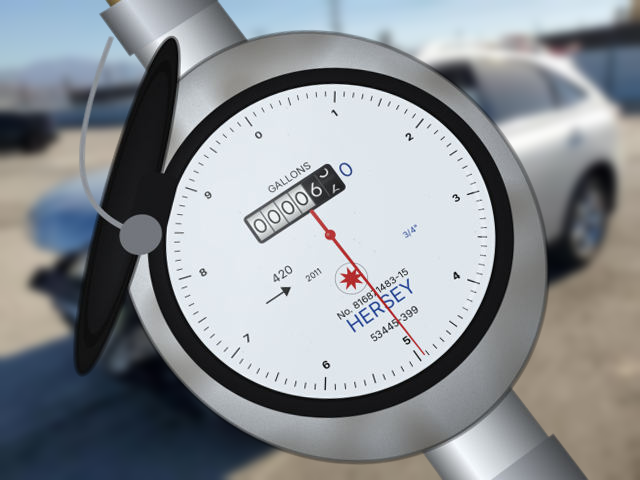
654.9
